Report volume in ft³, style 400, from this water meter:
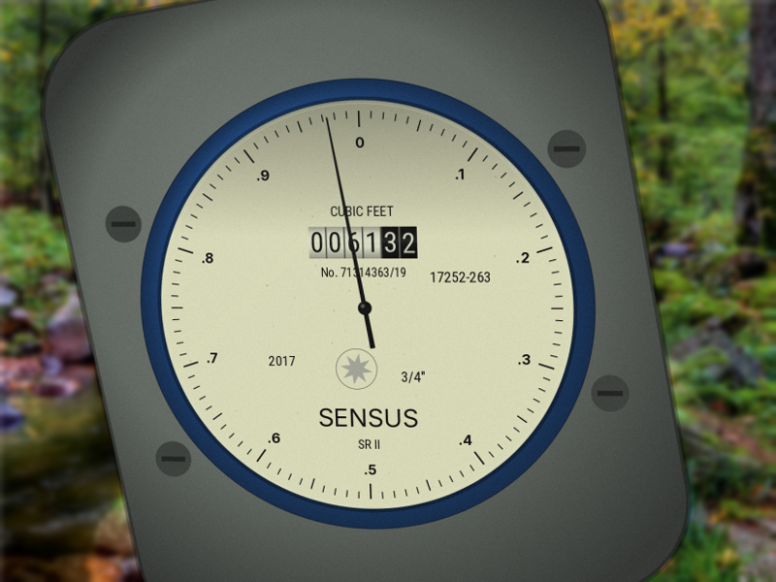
6131.97
